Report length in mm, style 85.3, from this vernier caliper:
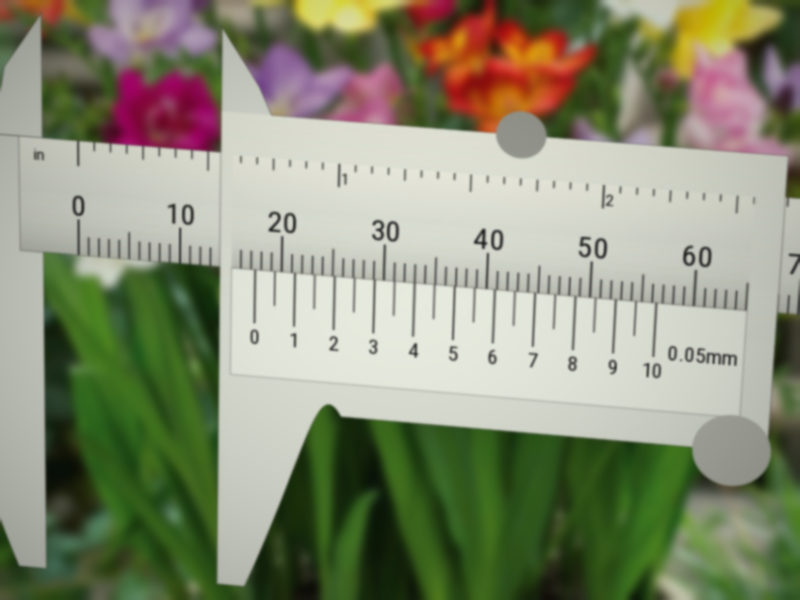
17.4
